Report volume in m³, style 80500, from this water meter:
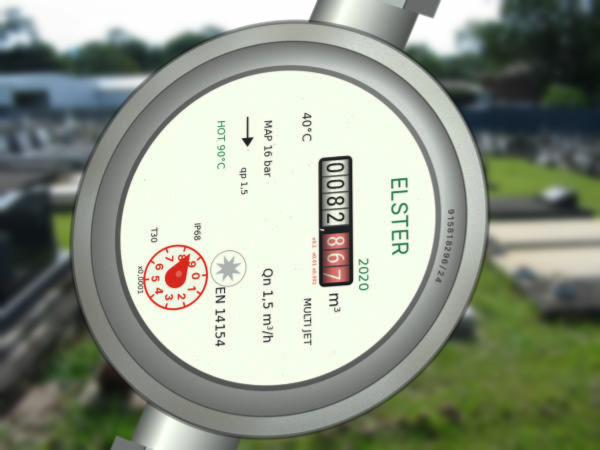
82.8668
